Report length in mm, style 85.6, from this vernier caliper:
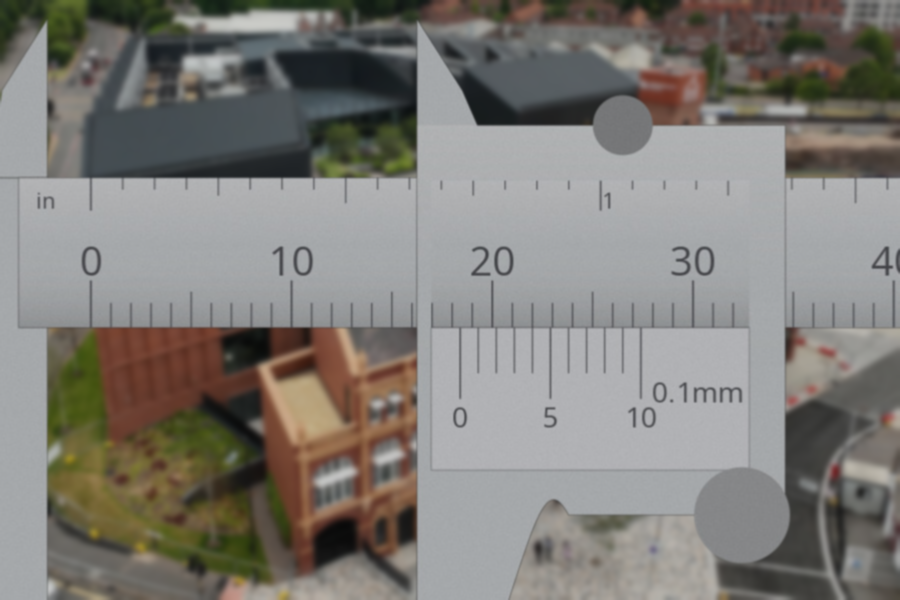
18.4
